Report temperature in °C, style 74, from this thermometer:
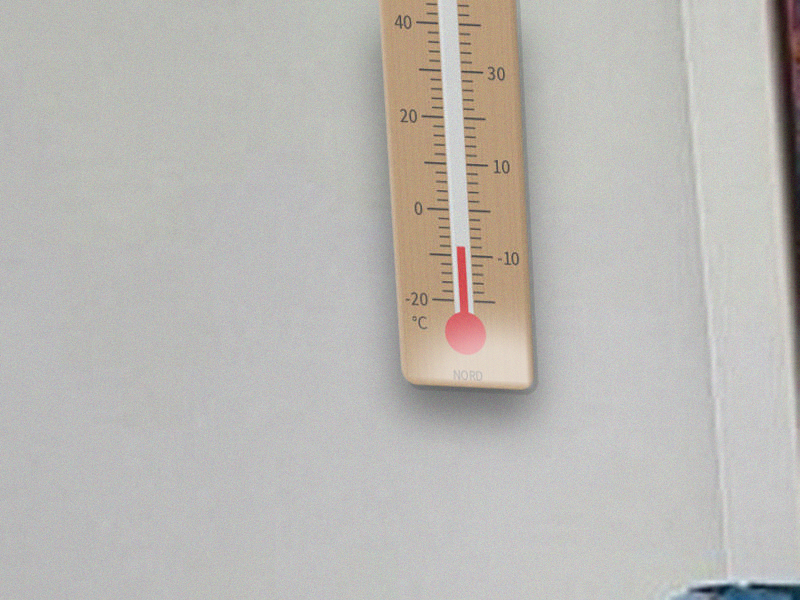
-8
